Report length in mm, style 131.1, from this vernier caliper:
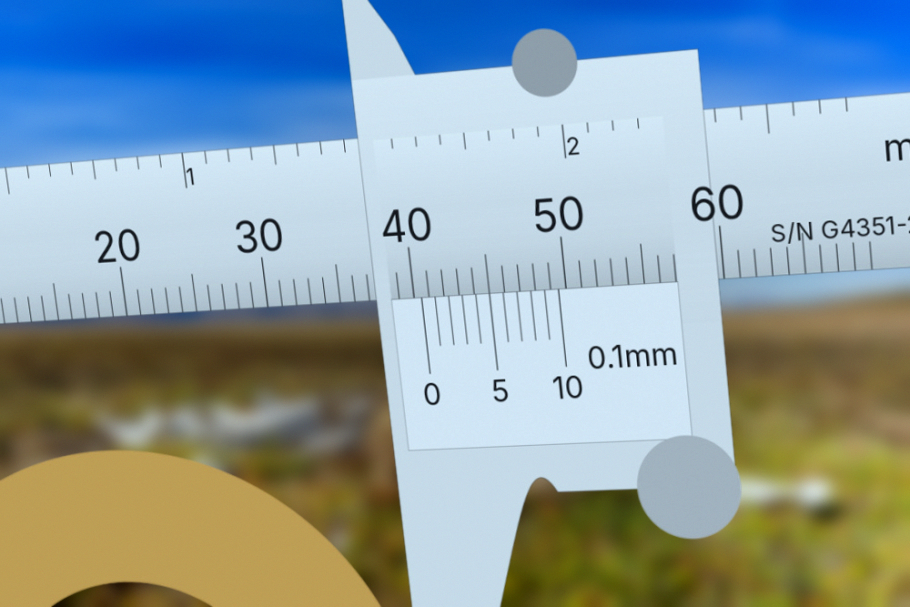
40.5
